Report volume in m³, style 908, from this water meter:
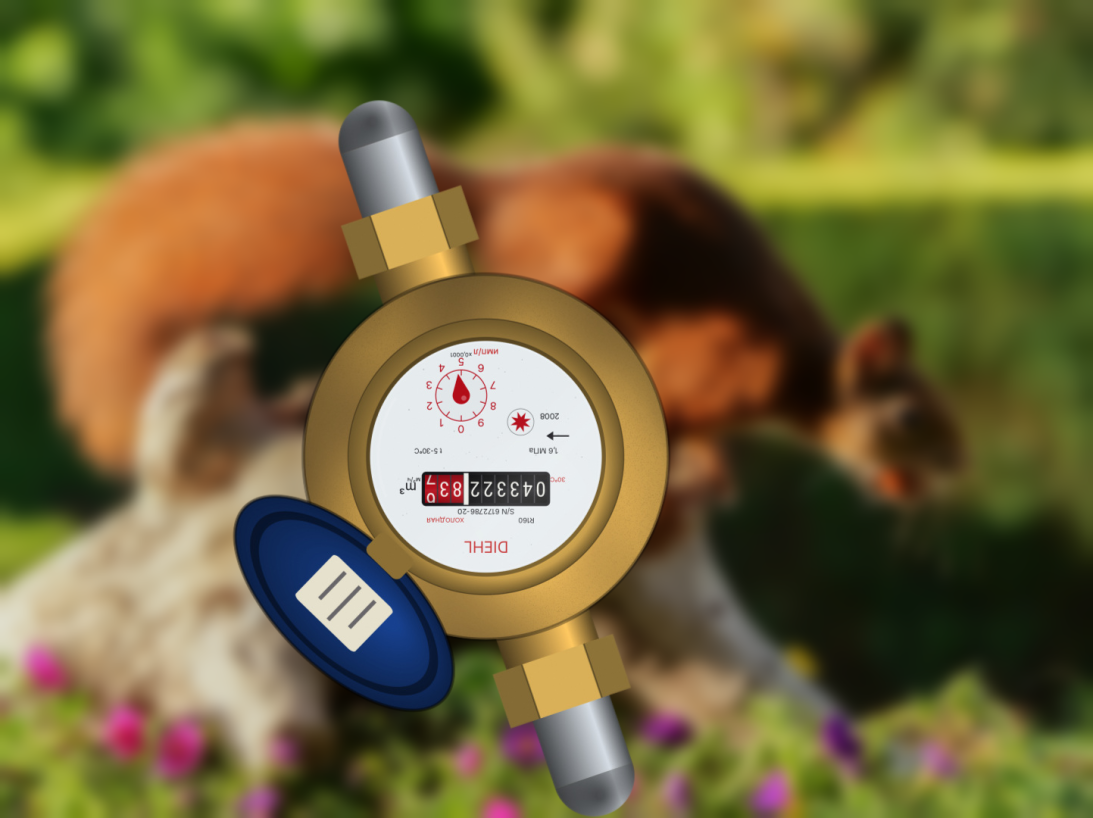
43322.8364
